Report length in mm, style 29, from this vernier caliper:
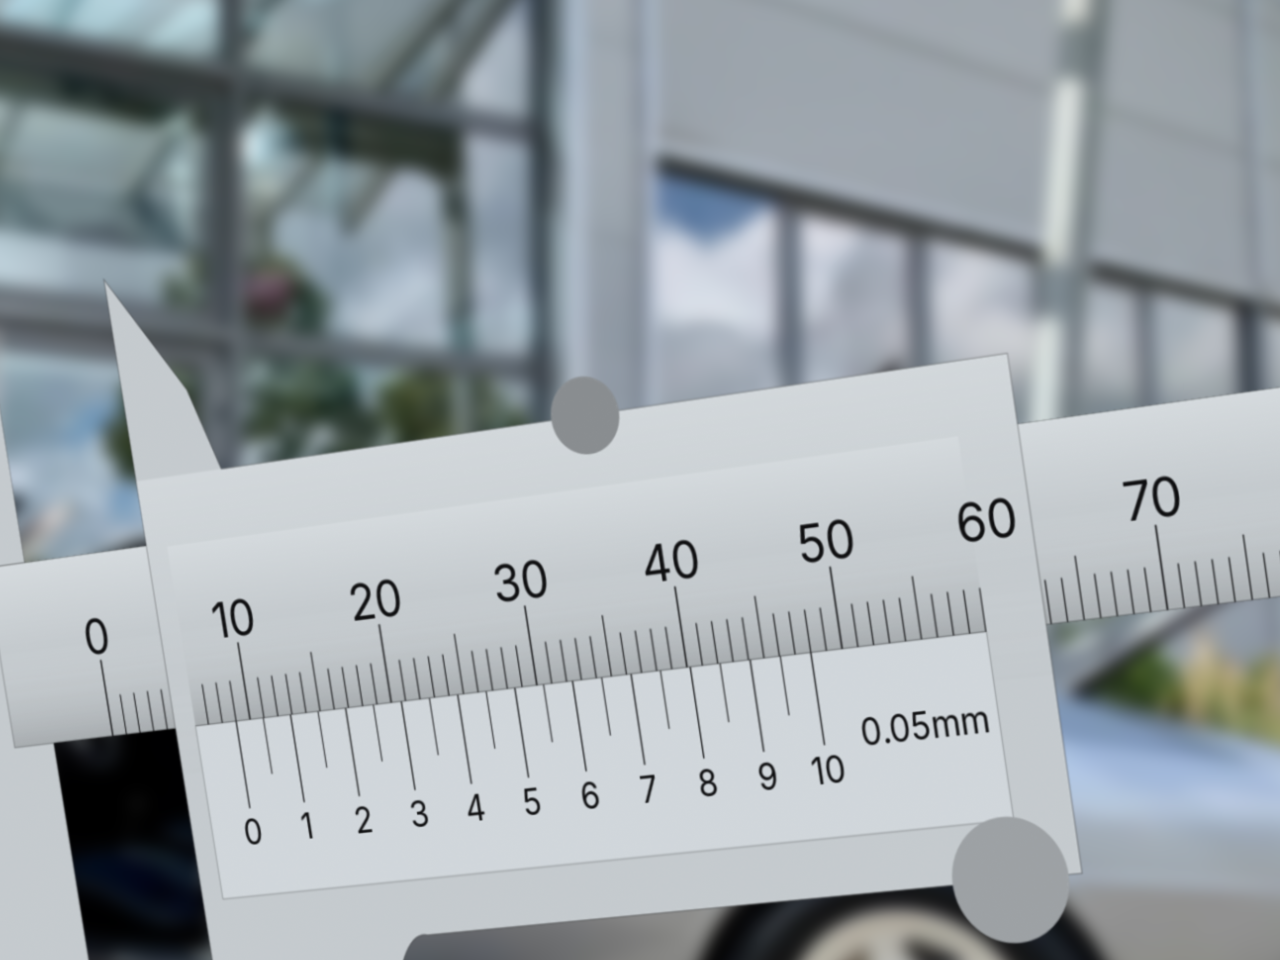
9.0
